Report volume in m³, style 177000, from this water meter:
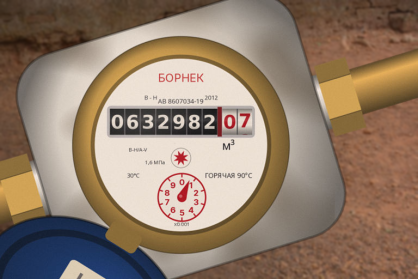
632982.070
